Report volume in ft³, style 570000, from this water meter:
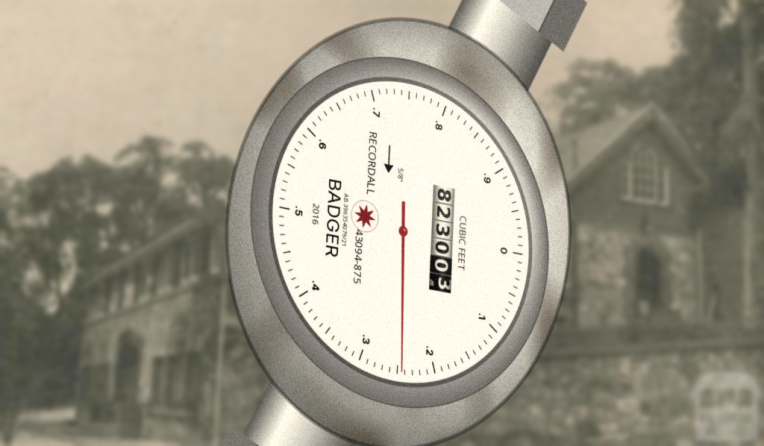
823003.24
